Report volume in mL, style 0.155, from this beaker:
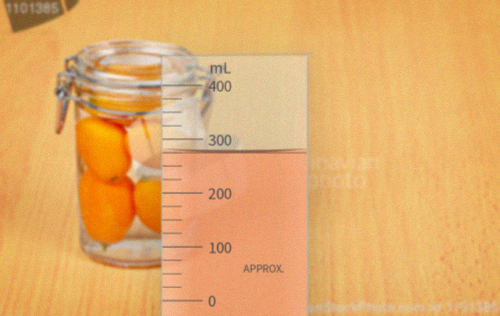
275
